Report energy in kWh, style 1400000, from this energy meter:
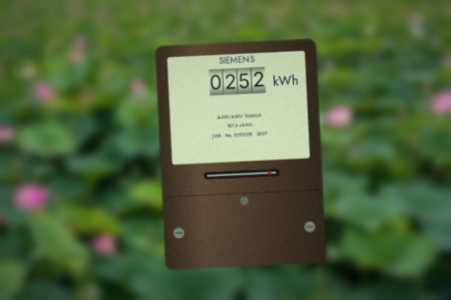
252
